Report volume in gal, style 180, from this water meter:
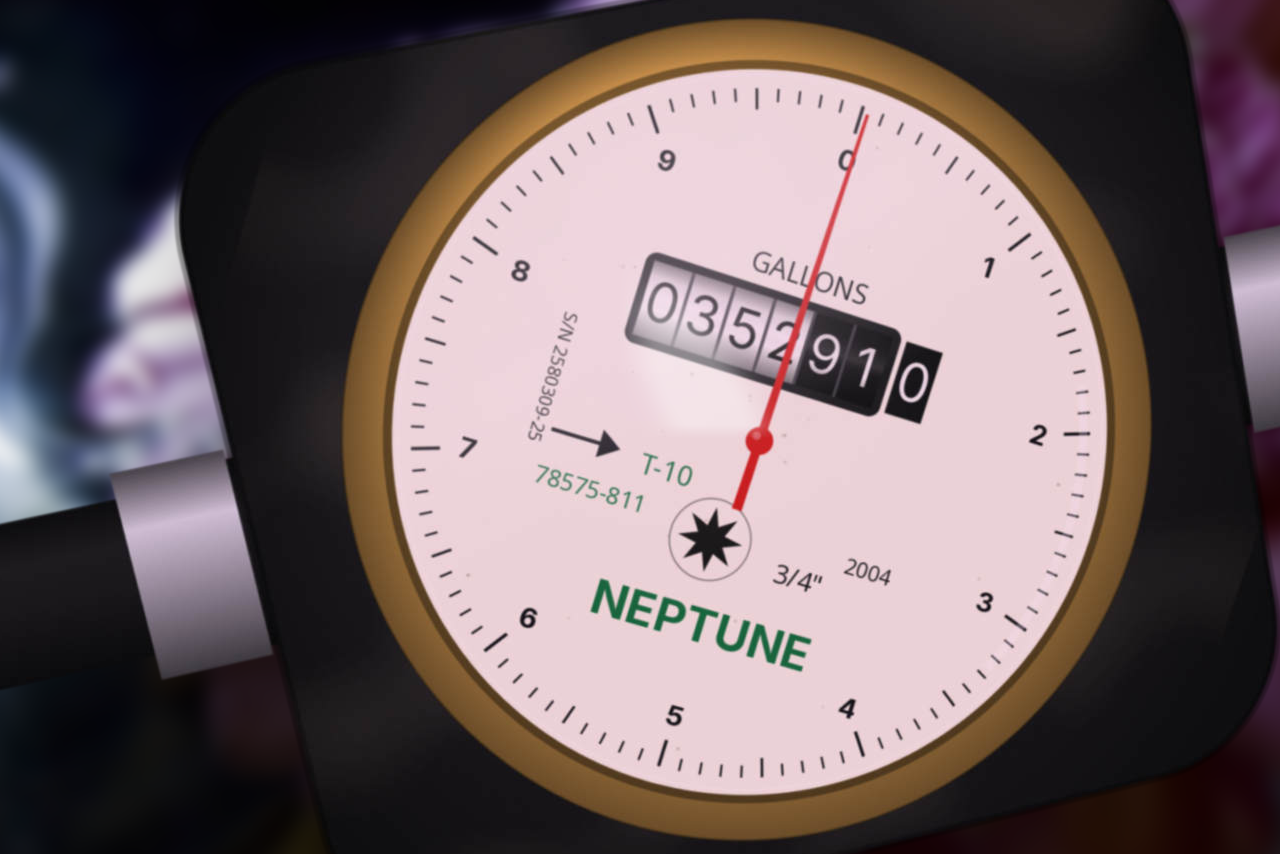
352910.0
